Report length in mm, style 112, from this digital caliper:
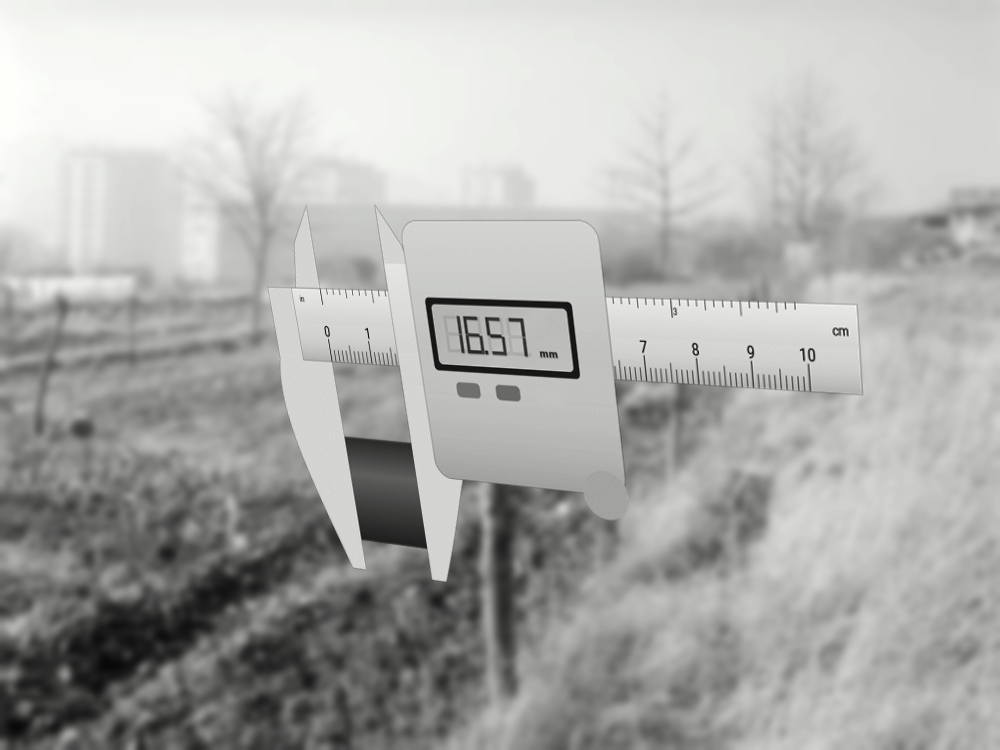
16.57
